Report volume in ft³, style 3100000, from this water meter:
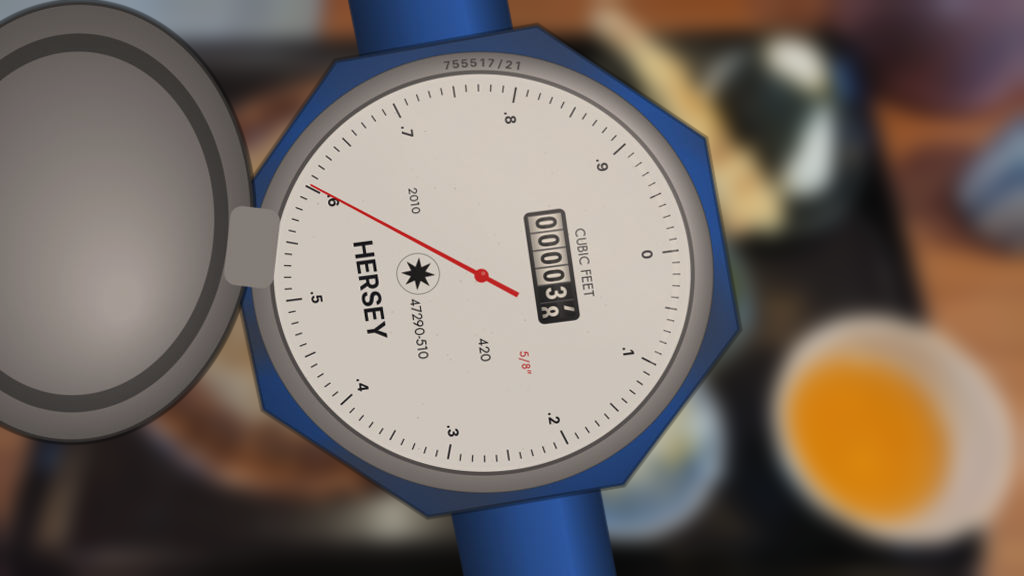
37.60
